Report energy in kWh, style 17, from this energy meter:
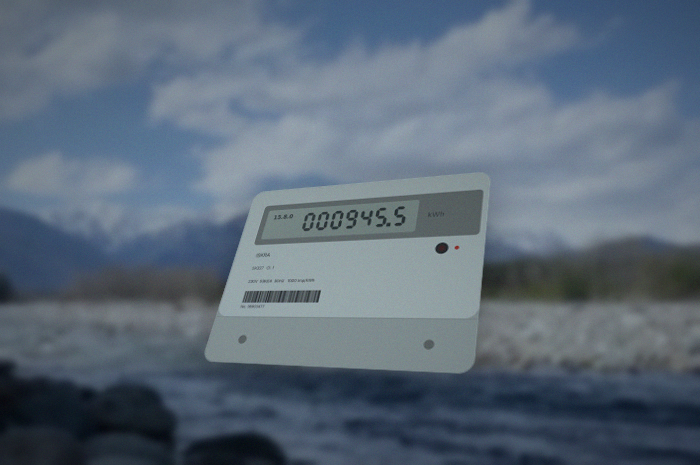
945.5
